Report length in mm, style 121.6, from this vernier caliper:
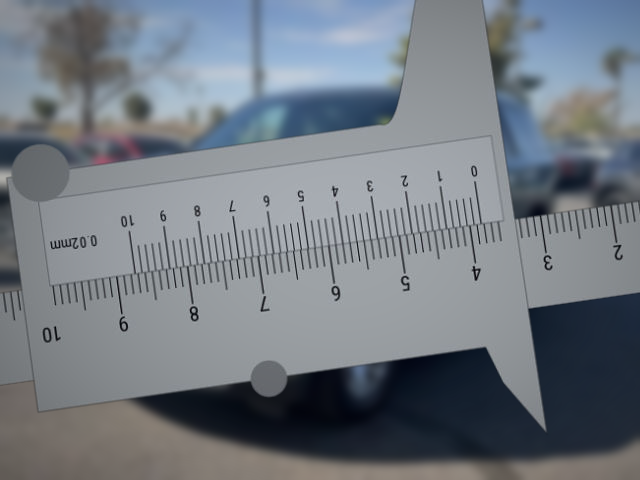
38.4
